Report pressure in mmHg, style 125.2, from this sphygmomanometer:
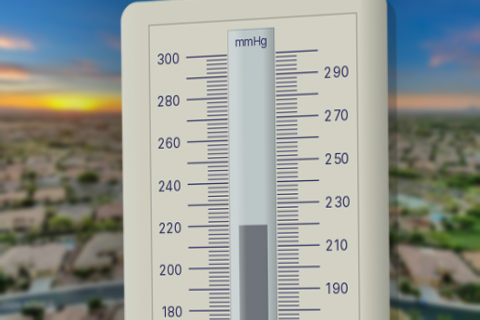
220
